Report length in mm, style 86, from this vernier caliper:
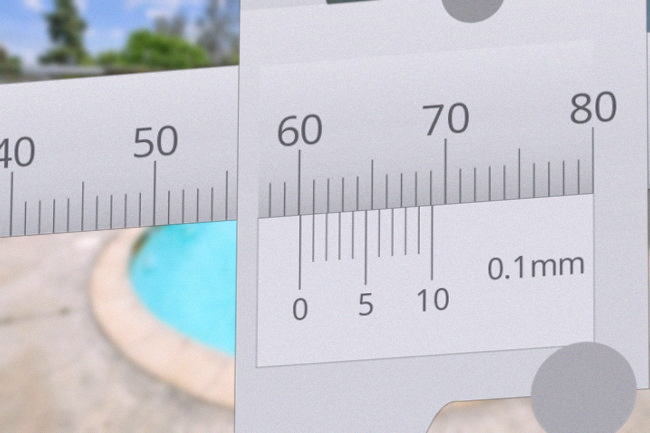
60.1
